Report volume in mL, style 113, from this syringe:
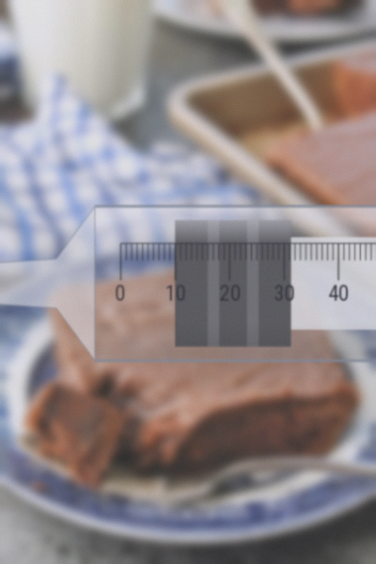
10
